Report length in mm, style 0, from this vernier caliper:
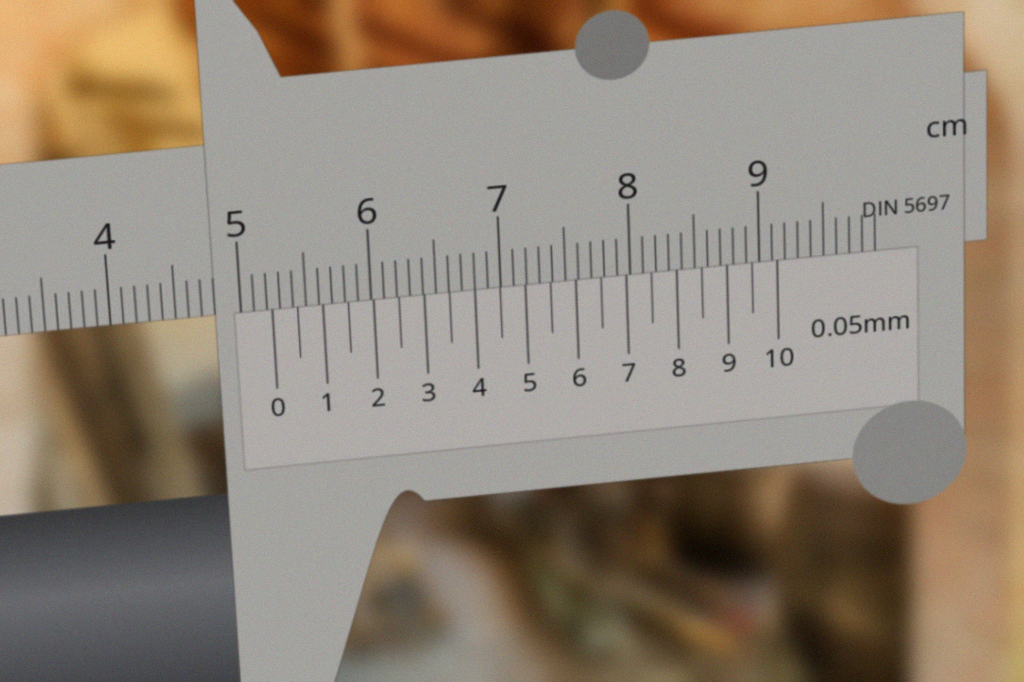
52.4
